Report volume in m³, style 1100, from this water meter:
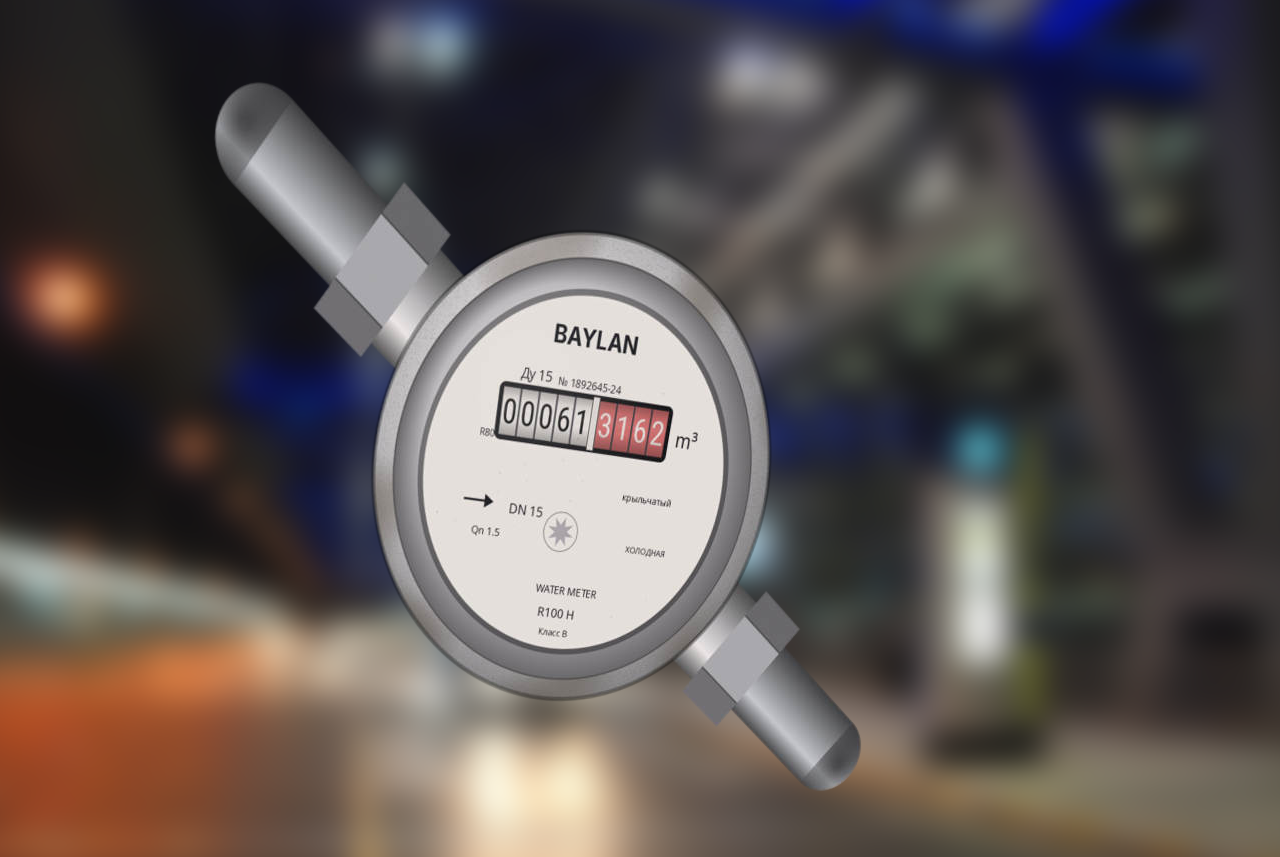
61.3162
